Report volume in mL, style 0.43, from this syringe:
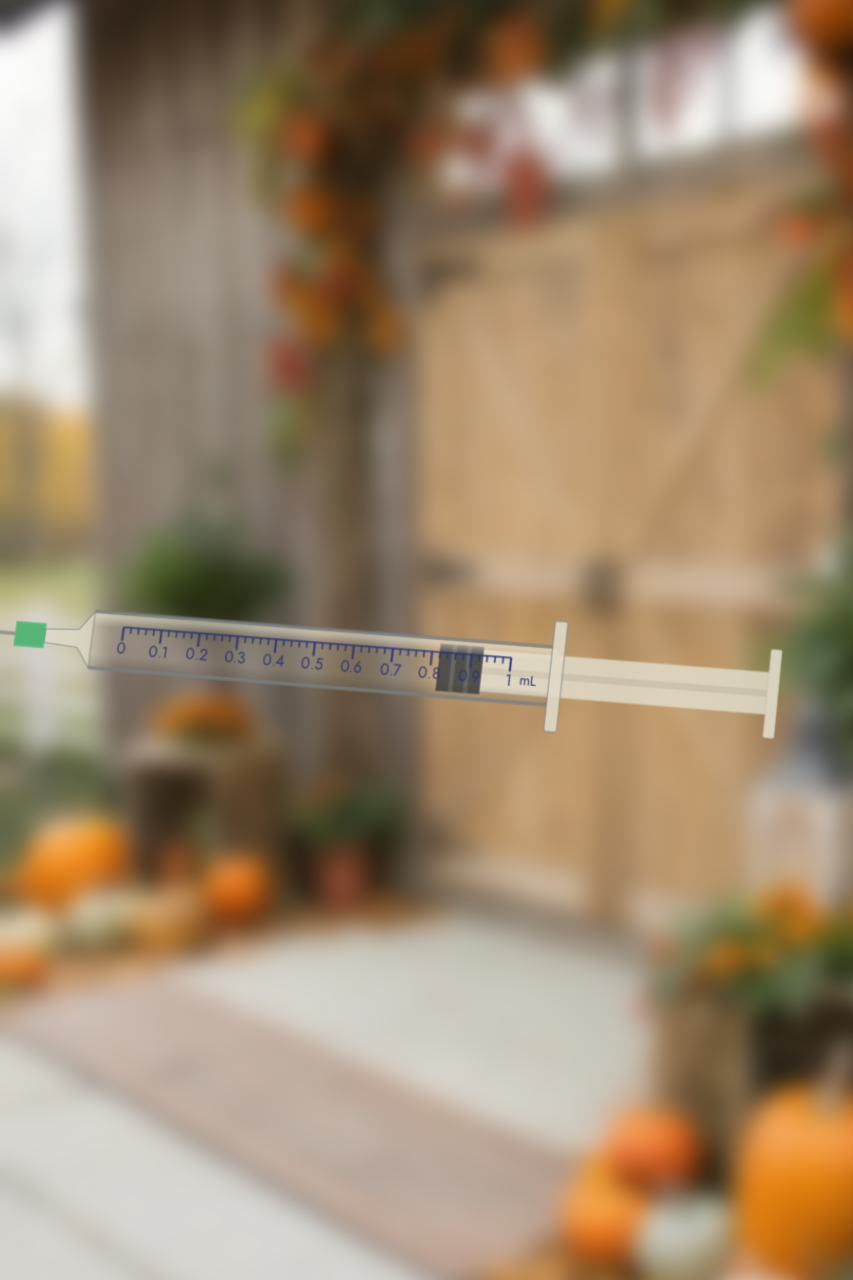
0.82
